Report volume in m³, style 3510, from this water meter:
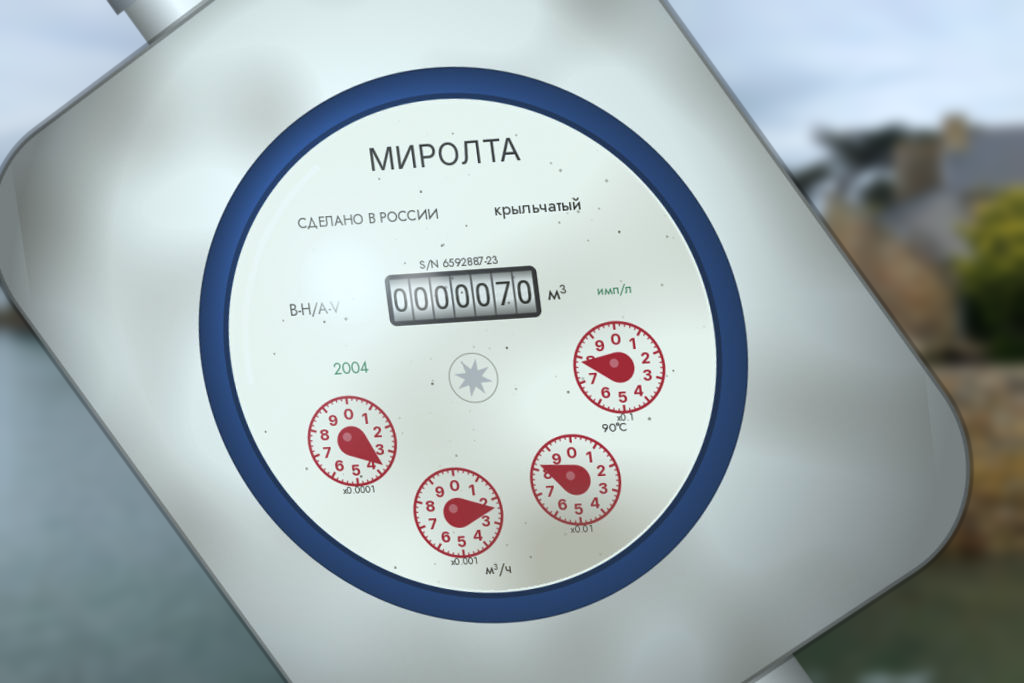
70.7823
